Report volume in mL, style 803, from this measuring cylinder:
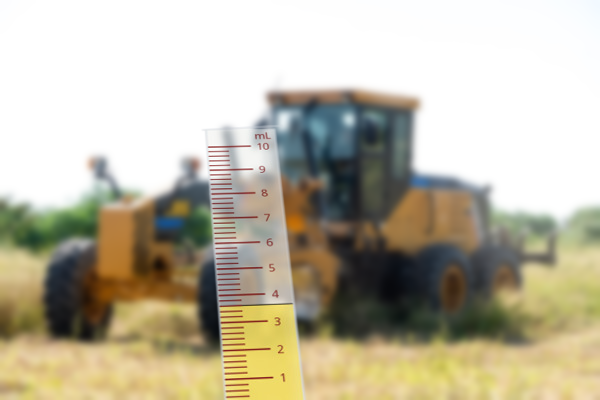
3.6
